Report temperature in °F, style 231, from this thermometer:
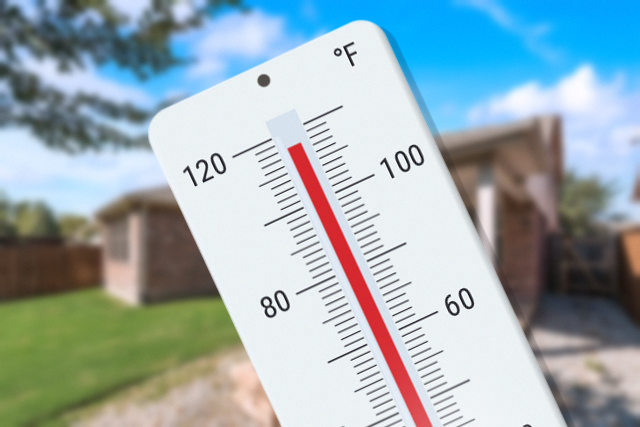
116
